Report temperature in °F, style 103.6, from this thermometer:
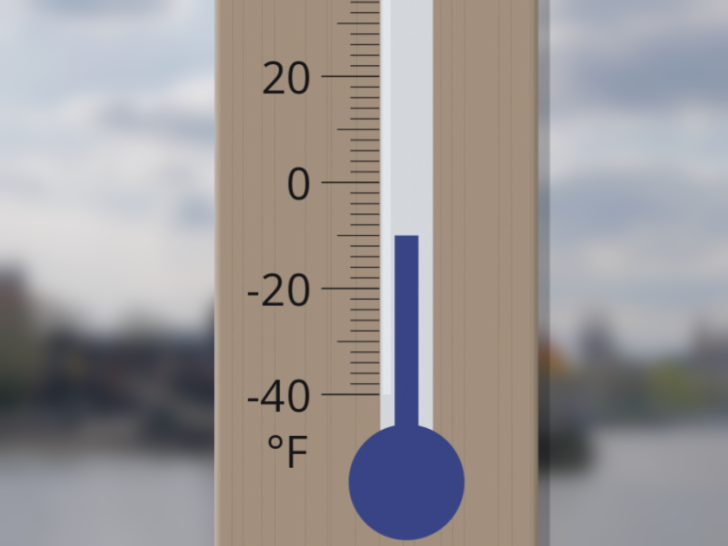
-10
